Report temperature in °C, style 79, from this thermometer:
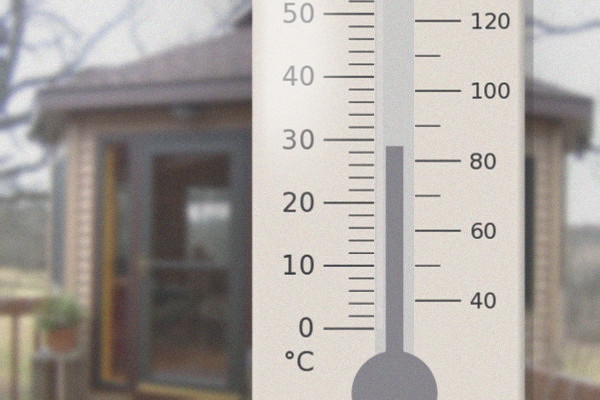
29
